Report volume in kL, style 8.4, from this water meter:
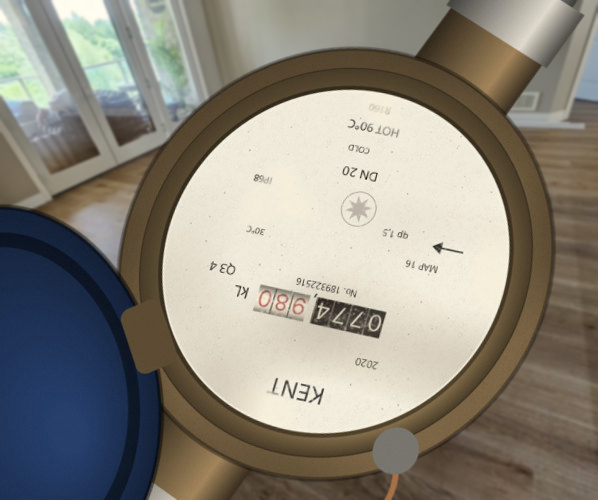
774.980
